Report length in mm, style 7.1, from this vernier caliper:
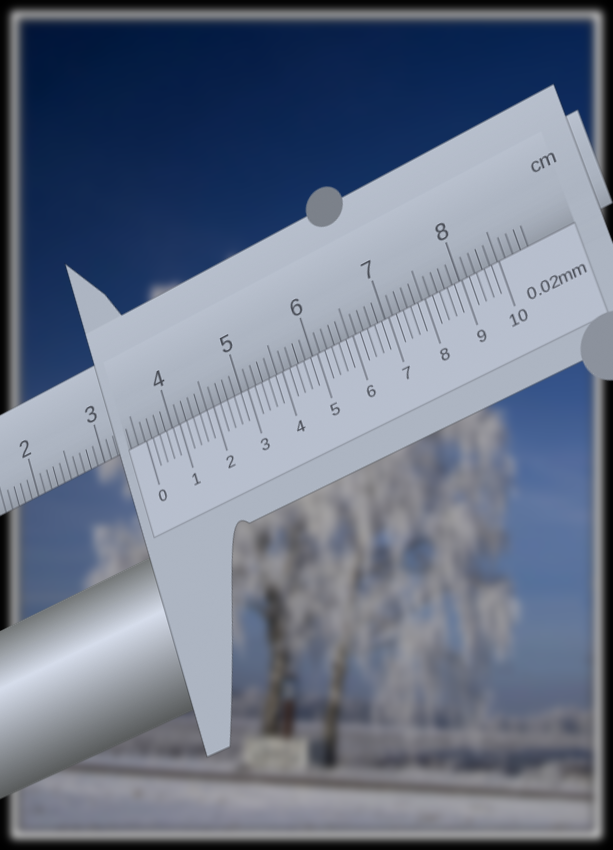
36.2
